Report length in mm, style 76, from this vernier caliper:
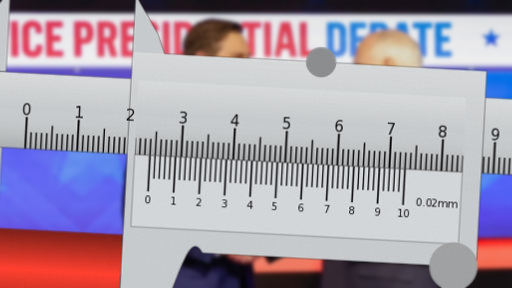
24.0
